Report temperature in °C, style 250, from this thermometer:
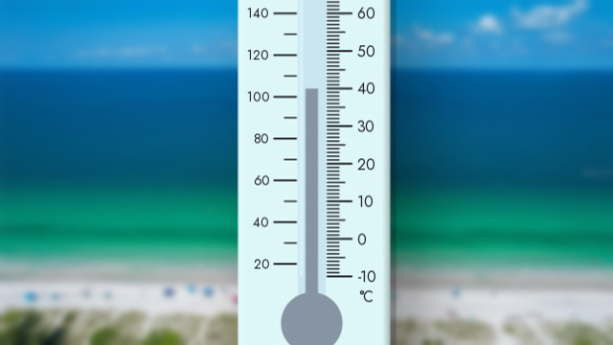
40
